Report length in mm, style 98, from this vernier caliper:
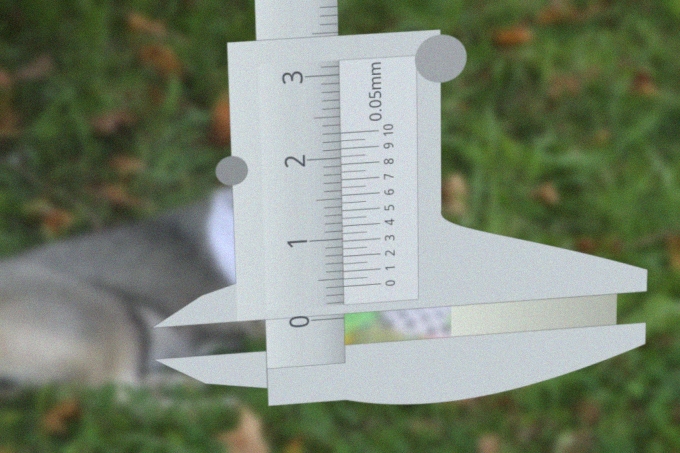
4.0
